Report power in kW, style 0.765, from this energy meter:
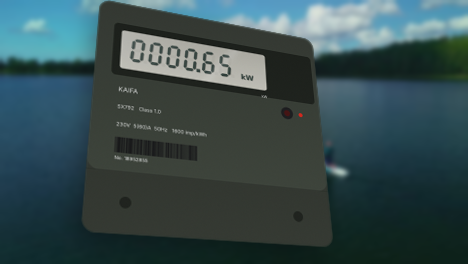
0.65
